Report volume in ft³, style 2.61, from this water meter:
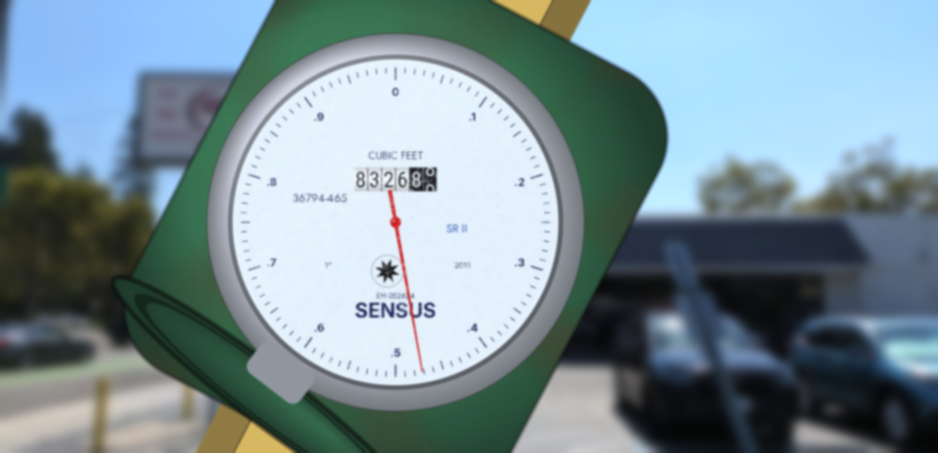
832688.47
